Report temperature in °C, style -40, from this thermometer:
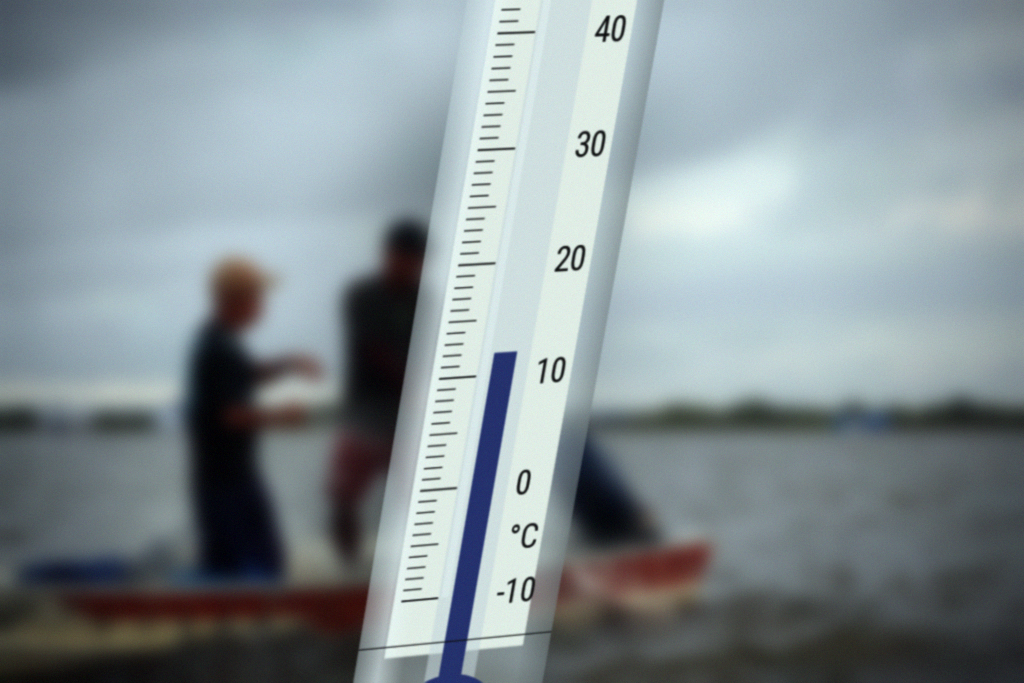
12
